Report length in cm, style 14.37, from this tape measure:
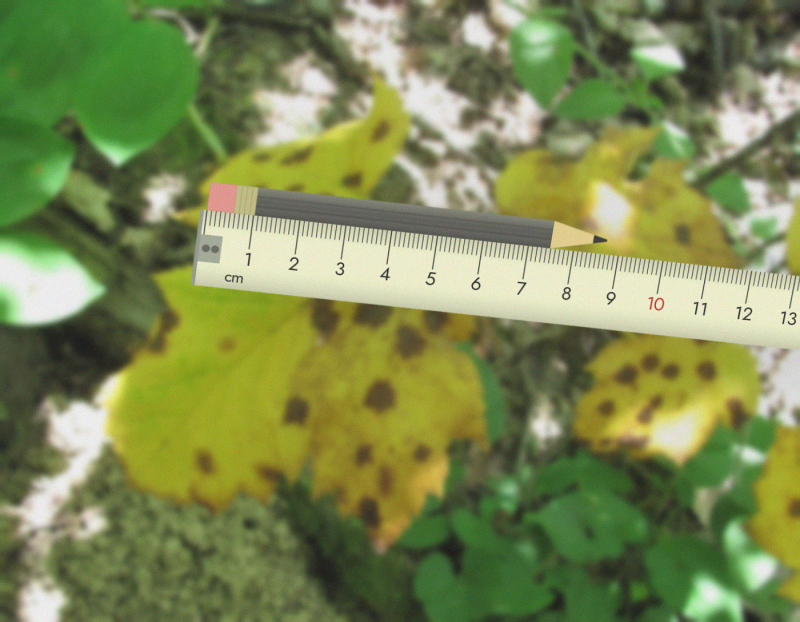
8.7
